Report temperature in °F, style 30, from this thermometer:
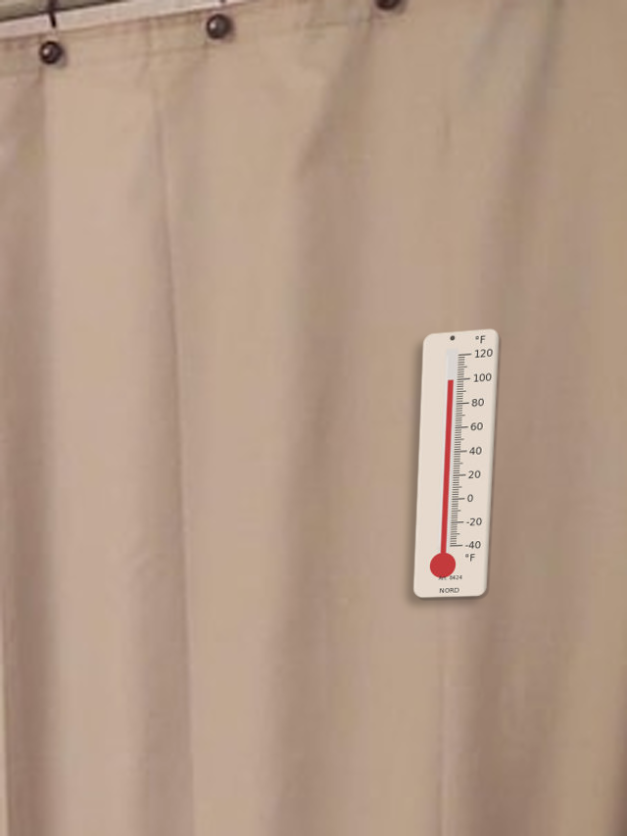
100
